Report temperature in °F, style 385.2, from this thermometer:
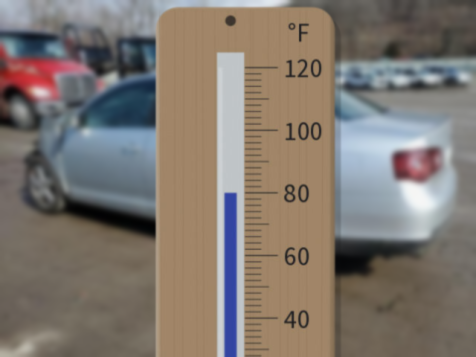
80
